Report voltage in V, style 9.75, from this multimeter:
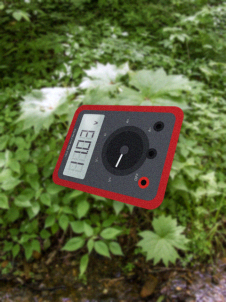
11.03
